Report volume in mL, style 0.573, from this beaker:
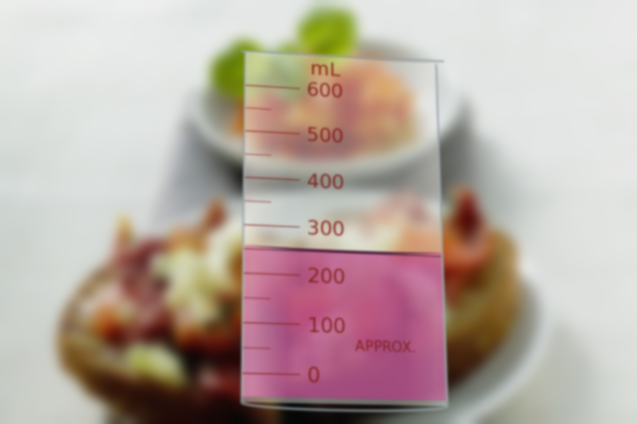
250
